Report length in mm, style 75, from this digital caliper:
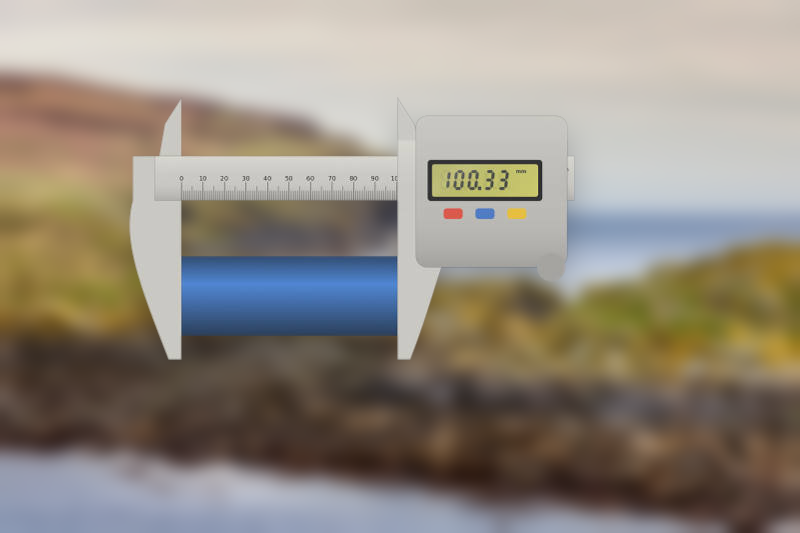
100.33
